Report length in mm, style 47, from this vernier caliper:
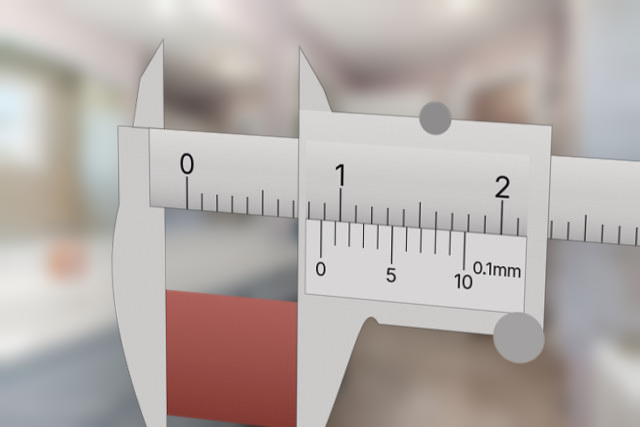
8.8
